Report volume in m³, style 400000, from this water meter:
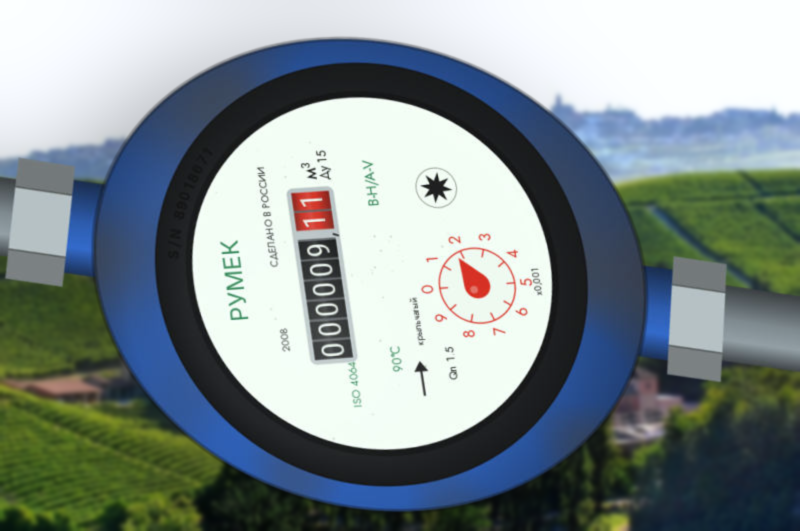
9.111
